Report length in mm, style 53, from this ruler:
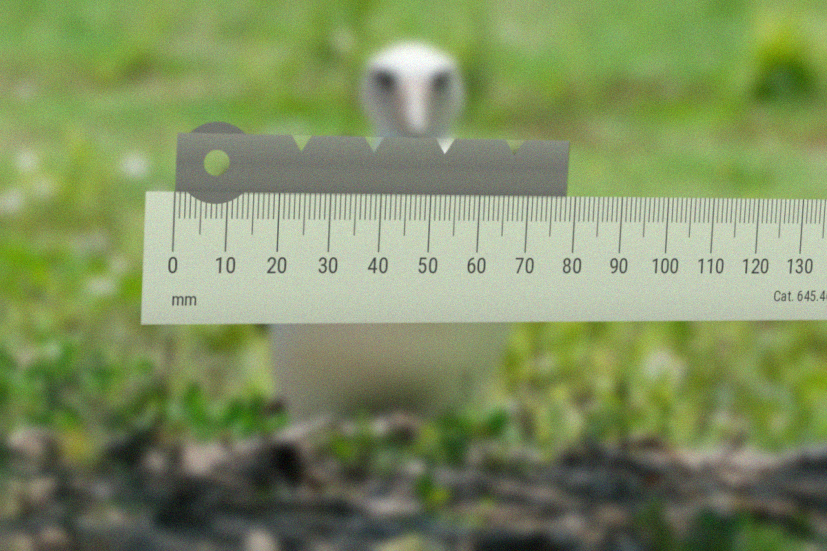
78
